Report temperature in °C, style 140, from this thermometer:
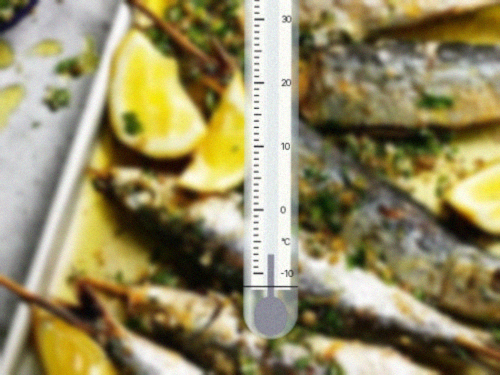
-7
